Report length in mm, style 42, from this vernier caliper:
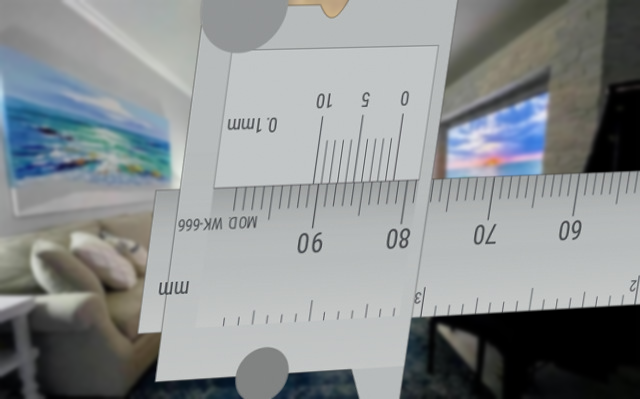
81.6
